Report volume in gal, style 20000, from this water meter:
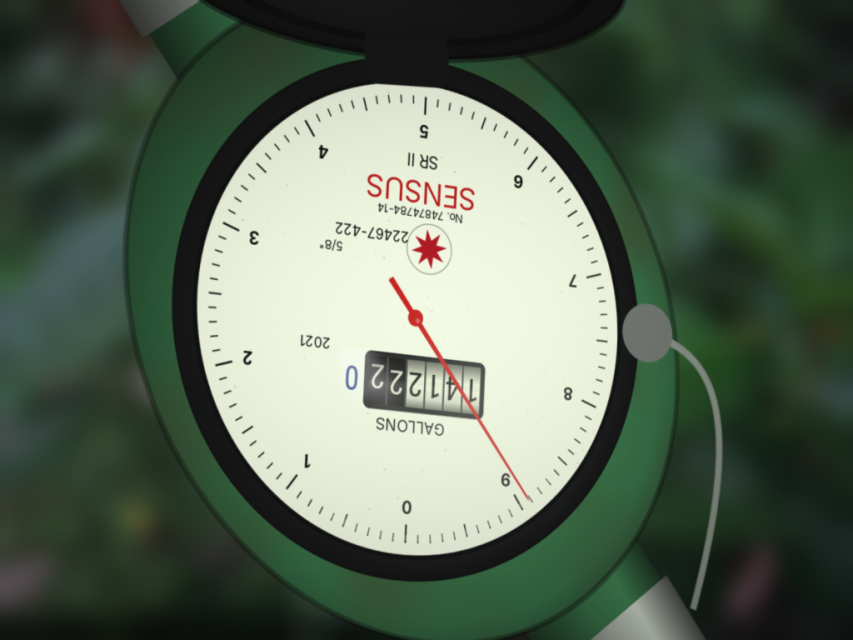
1412218.9
